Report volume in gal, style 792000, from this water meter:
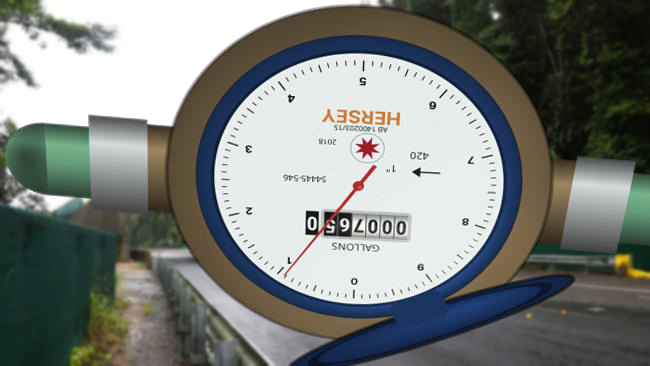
7650.9
